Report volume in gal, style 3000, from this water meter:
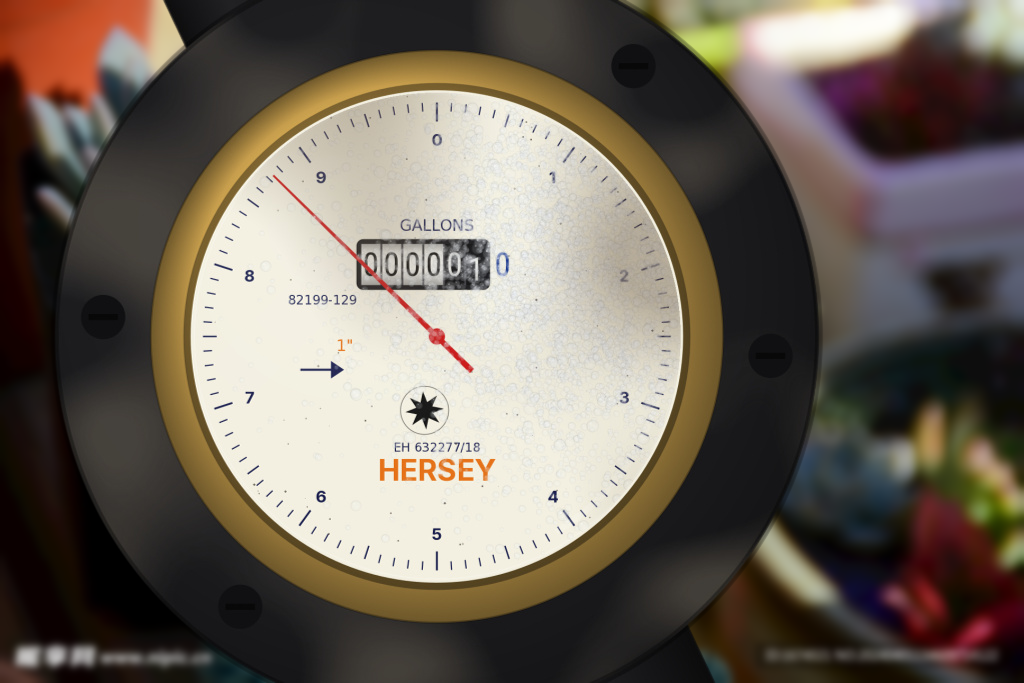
8.7
